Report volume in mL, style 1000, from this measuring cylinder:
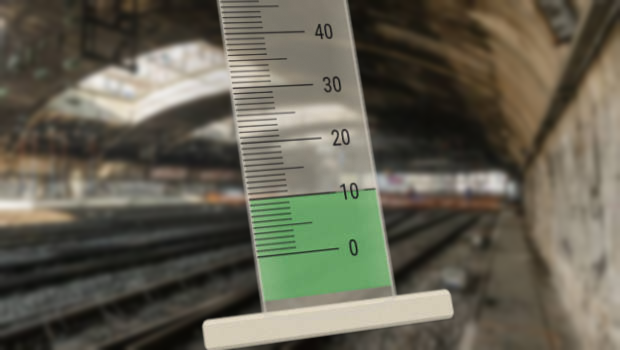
10
